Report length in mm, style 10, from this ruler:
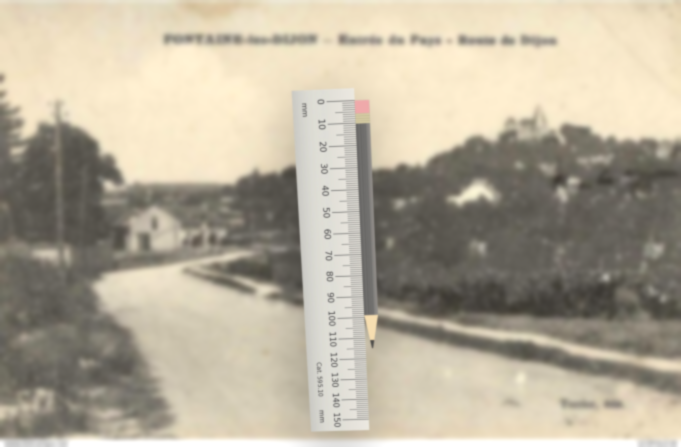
115
